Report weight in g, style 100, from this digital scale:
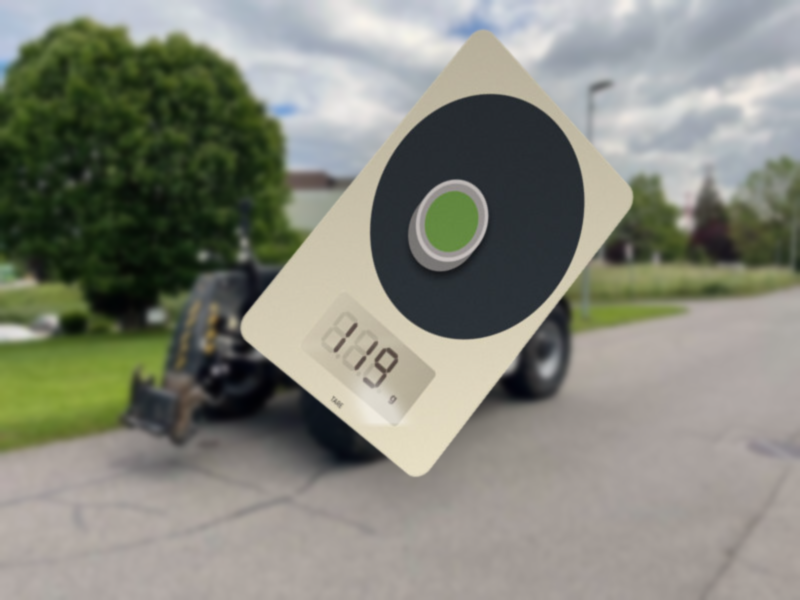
119
